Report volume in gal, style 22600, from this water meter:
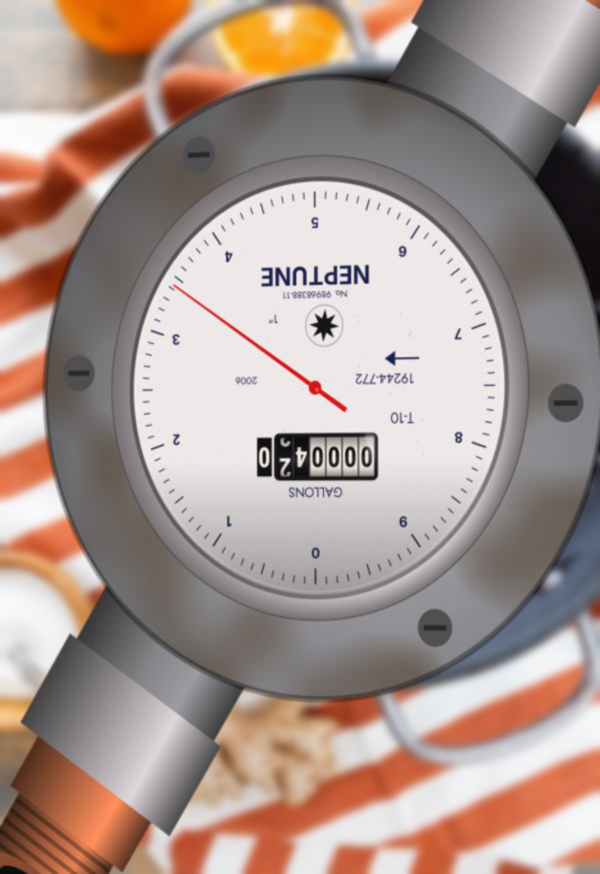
423.4
